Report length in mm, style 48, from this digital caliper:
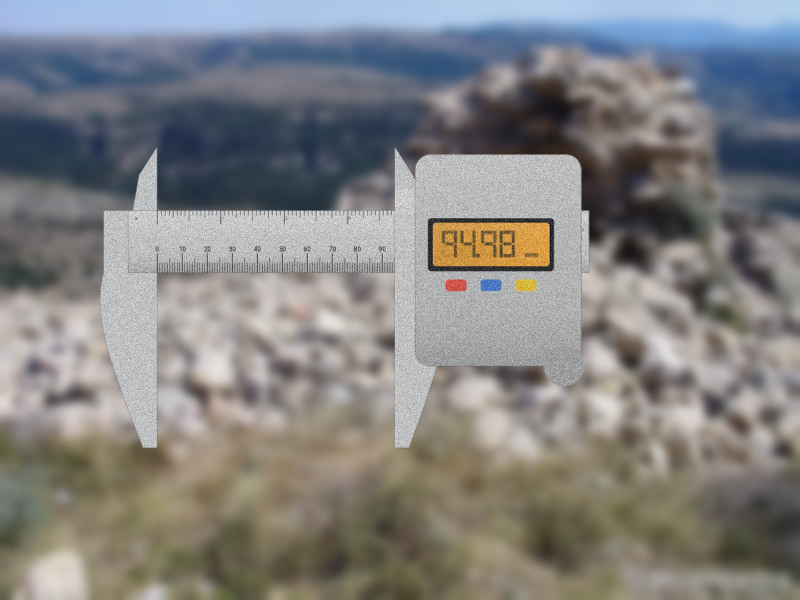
94.98
